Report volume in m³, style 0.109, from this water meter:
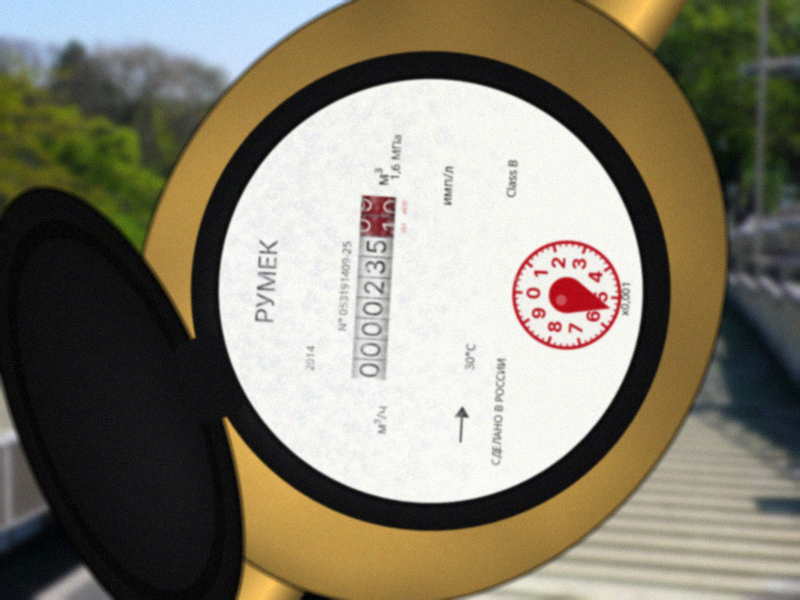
235.095
